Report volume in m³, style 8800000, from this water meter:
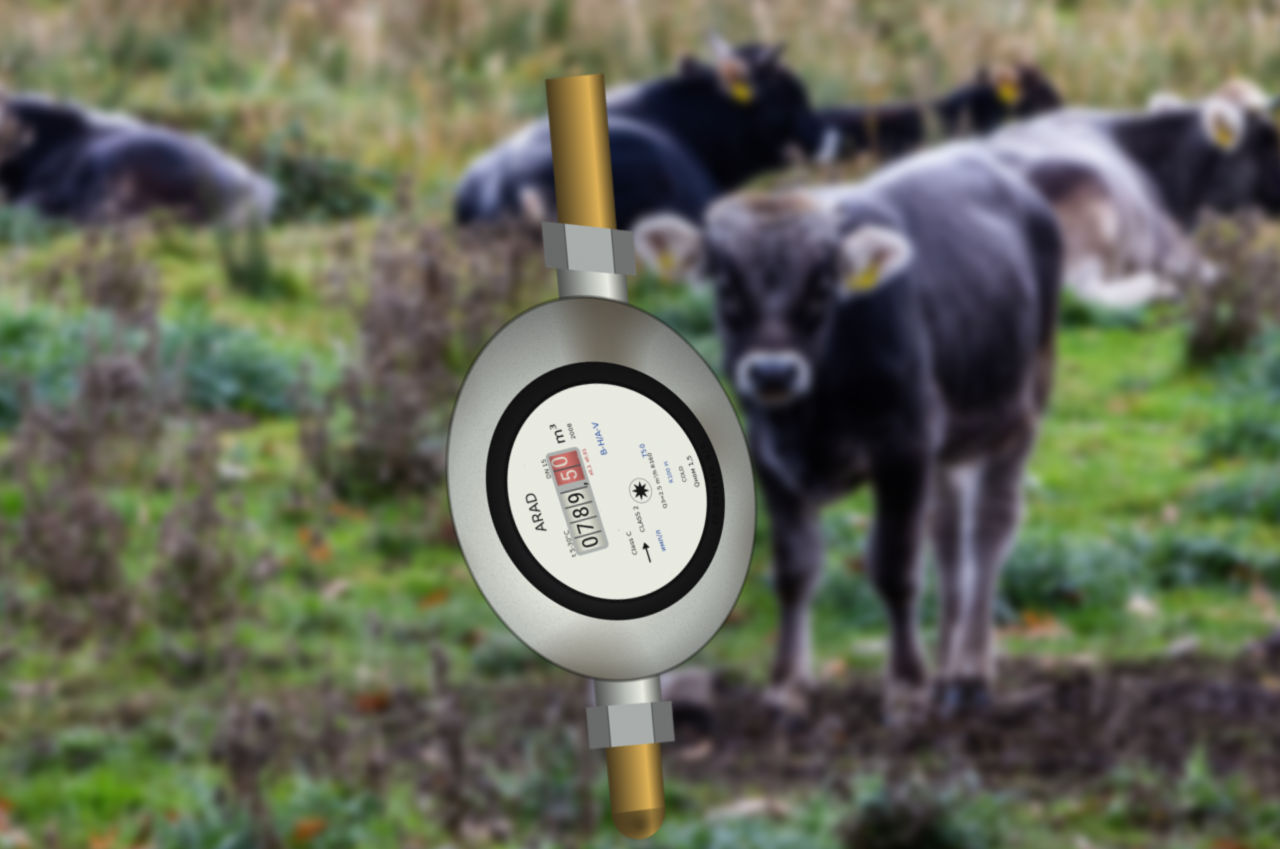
789.50
